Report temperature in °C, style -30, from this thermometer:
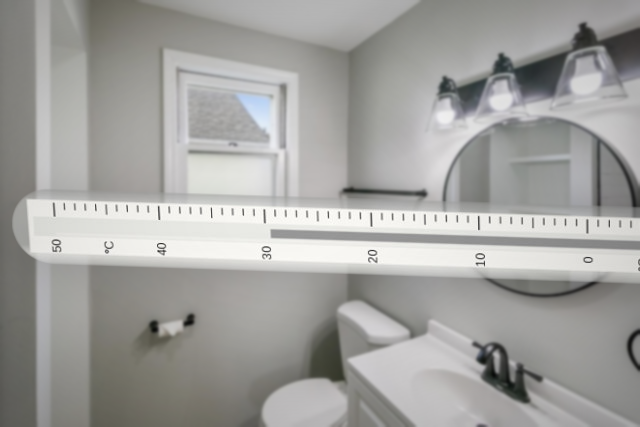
29.5
